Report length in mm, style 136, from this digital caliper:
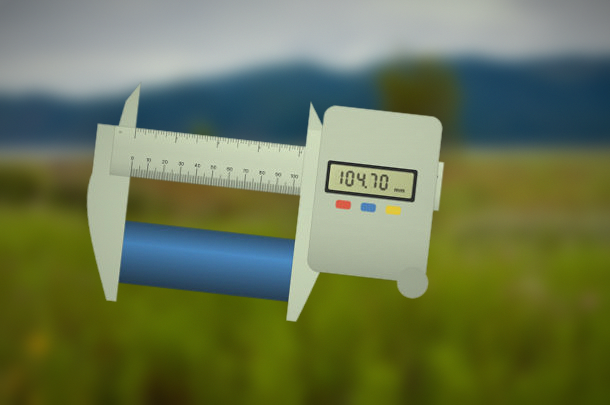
104.70
